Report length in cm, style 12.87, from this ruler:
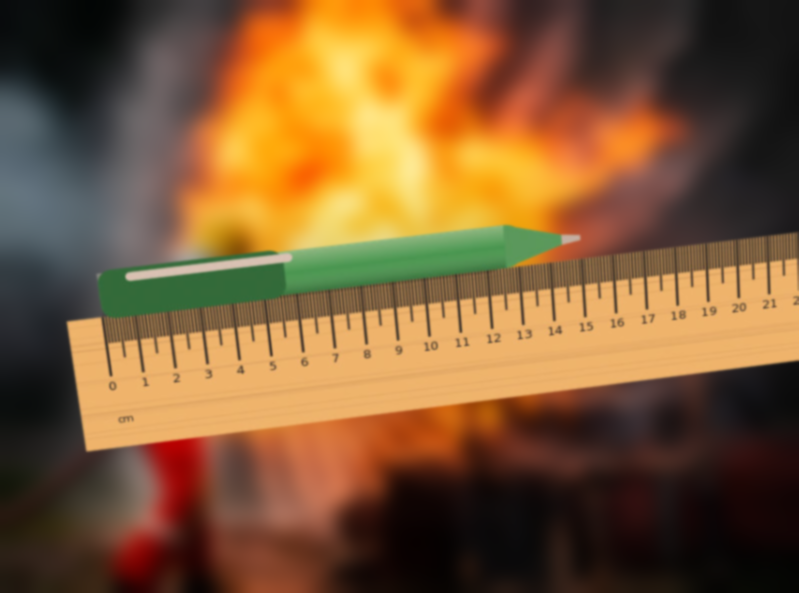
15
